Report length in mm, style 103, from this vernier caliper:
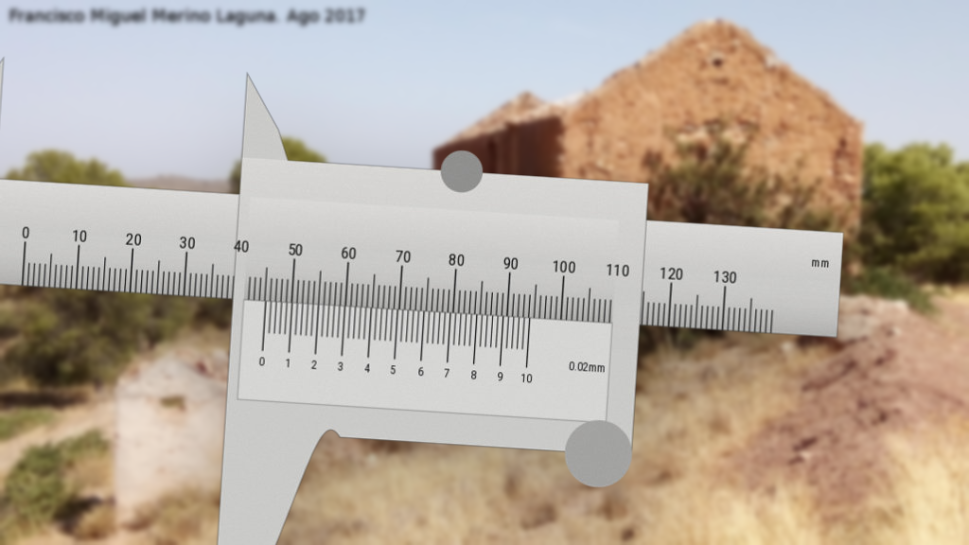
45.2
